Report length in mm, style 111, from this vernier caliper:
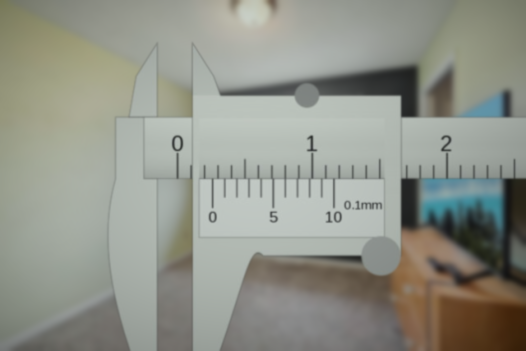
2.6
